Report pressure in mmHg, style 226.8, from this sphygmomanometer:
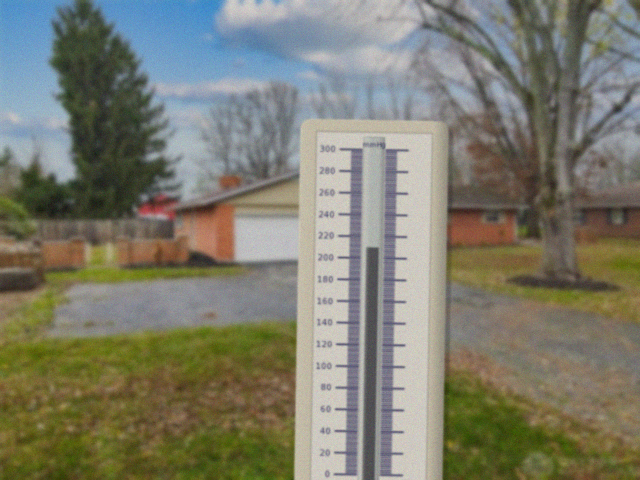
210
